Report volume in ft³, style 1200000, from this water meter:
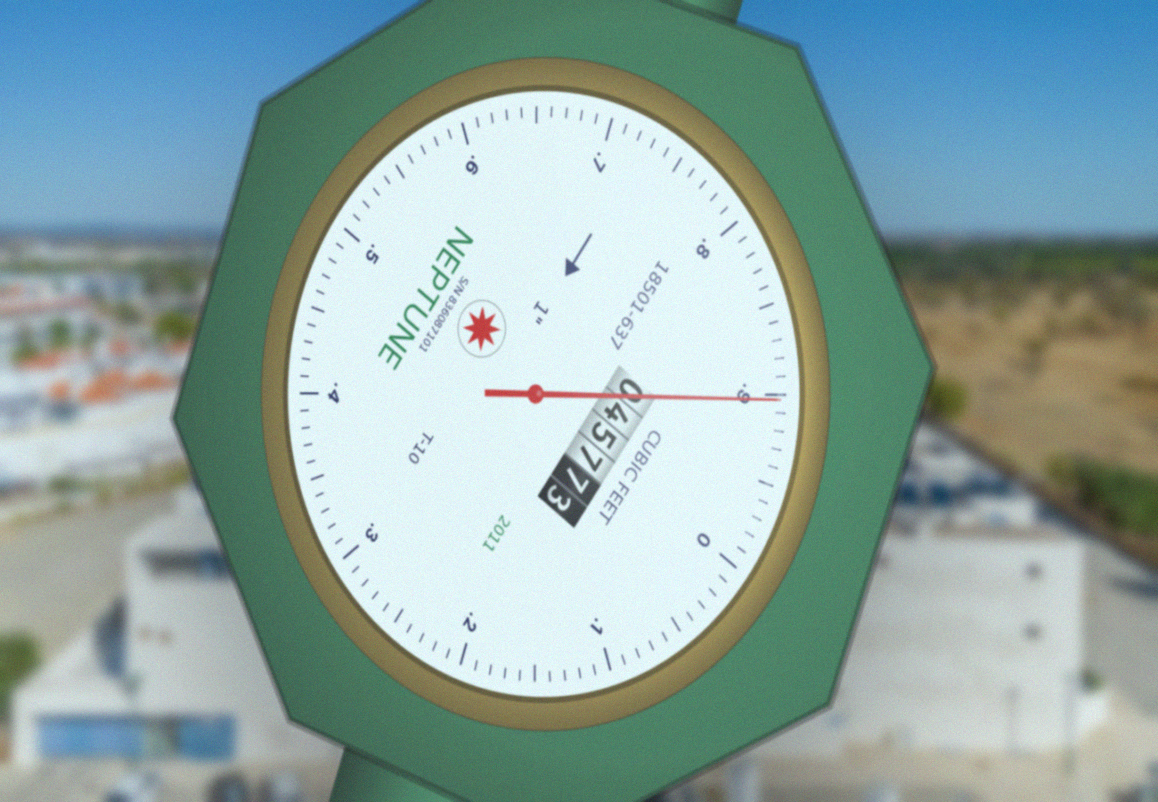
45772.90
